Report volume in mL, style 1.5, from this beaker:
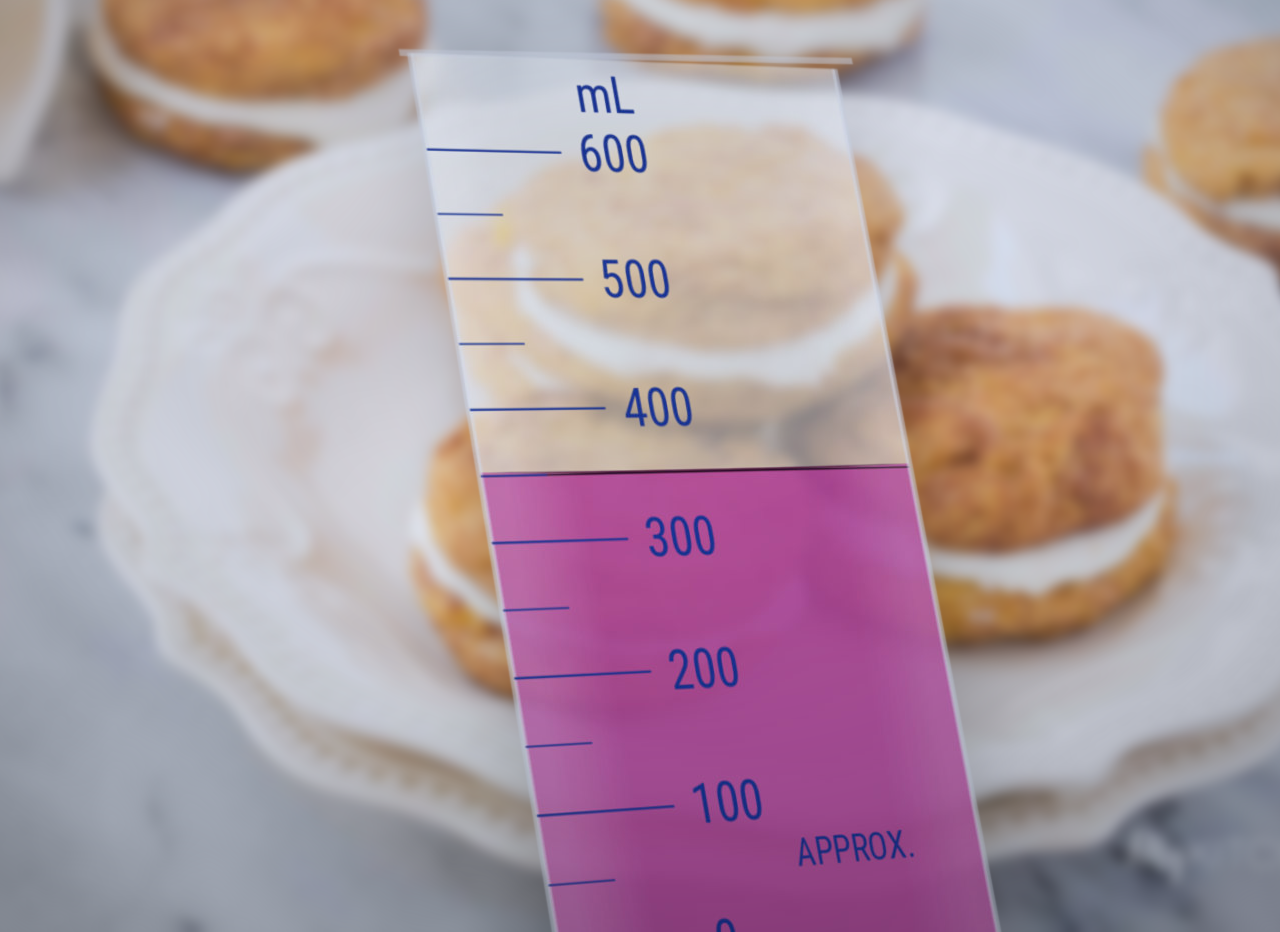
350
